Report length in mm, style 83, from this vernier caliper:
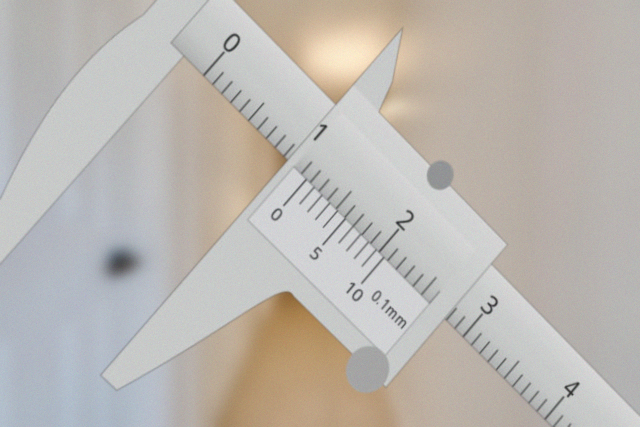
11.6
